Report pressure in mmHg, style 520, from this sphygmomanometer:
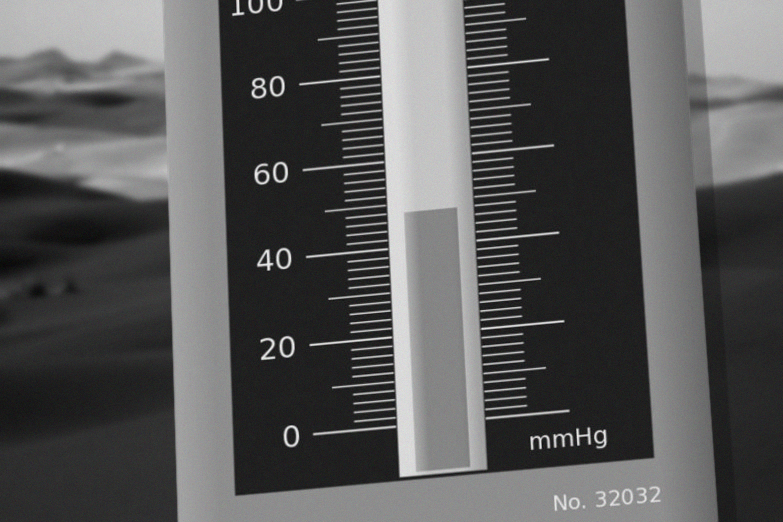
48
